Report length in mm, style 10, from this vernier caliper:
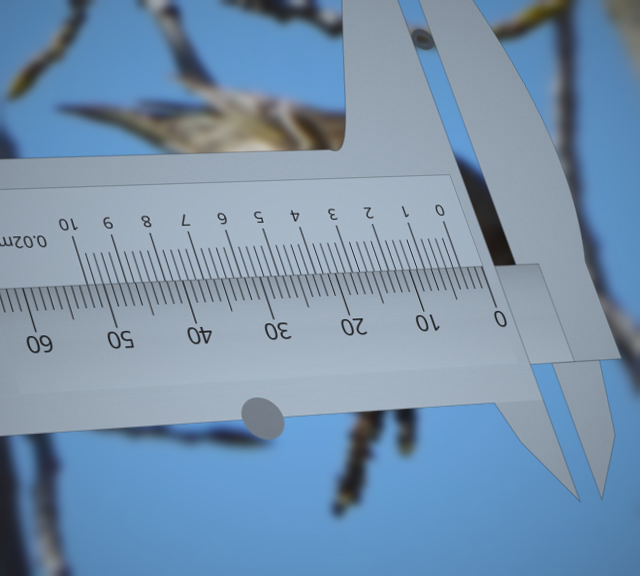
3.0
